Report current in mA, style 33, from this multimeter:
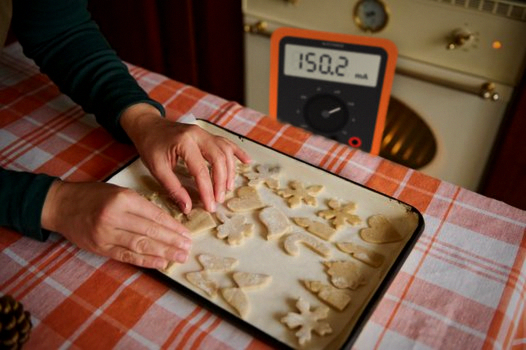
150.2
